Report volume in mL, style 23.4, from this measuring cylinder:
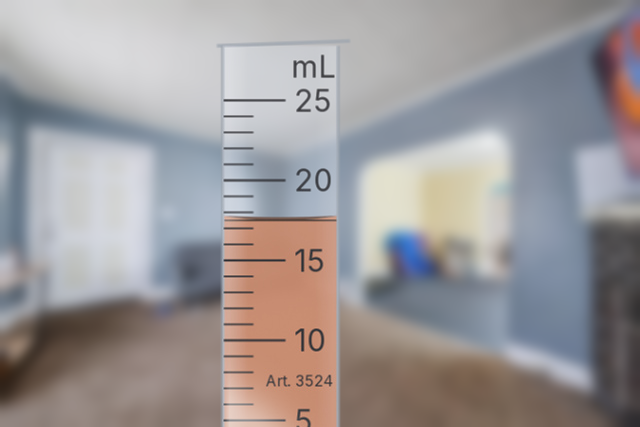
17.5
